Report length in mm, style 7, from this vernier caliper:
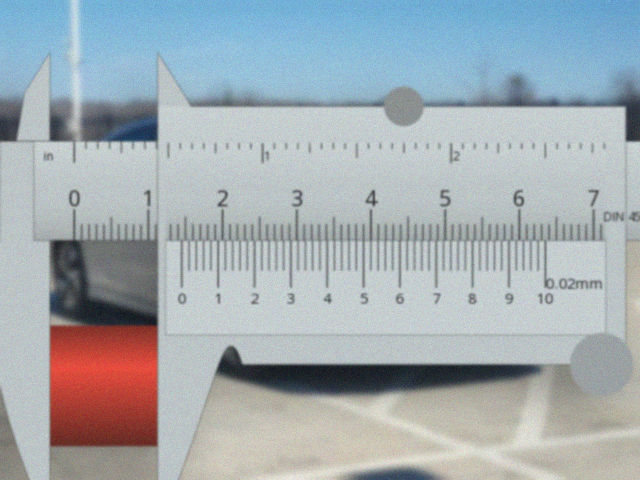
14.5
